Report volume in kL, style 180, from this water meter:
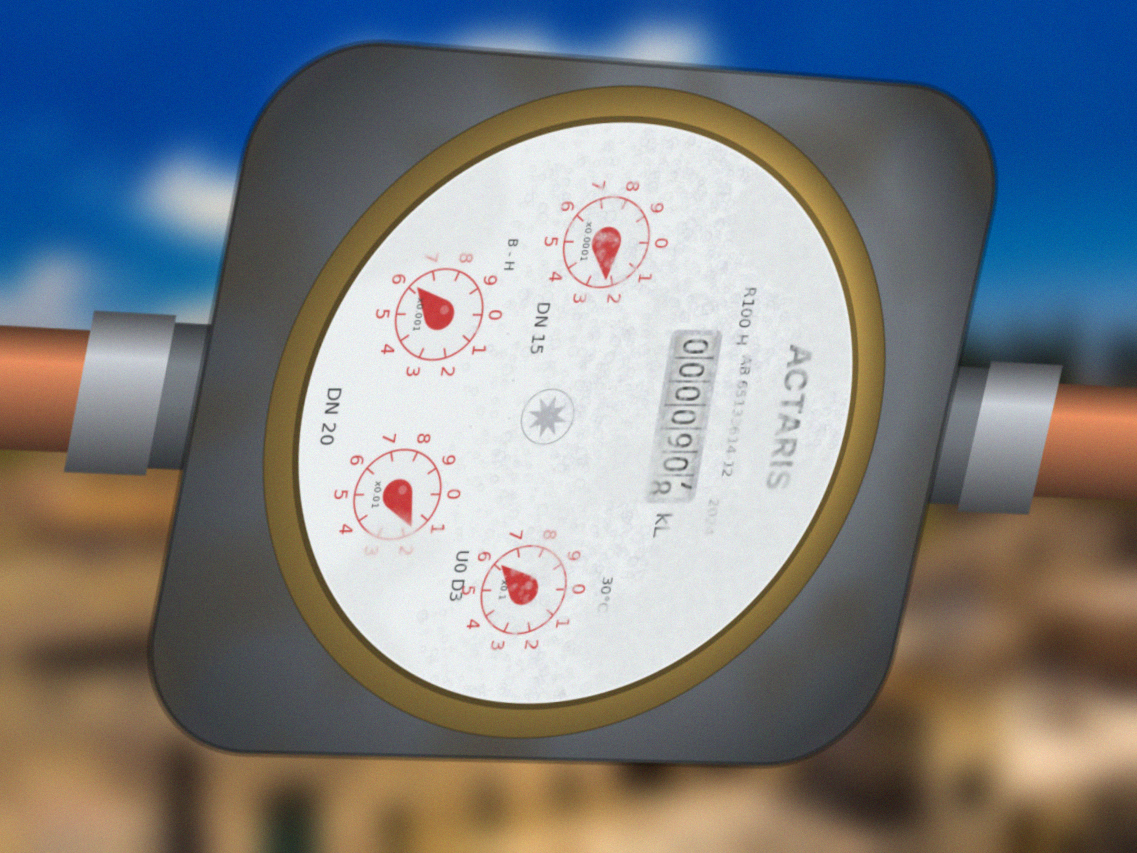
907.6162
